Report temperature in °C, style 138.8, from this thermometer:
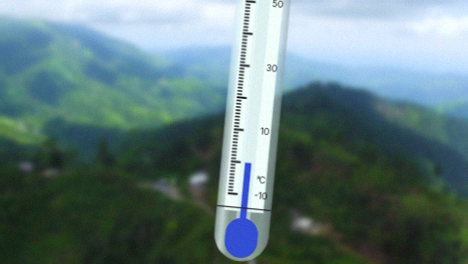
0
